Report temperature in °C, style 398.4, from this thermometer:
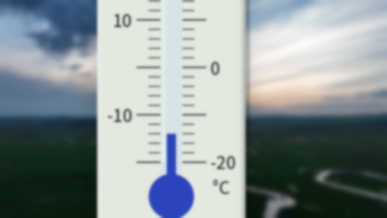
-14
